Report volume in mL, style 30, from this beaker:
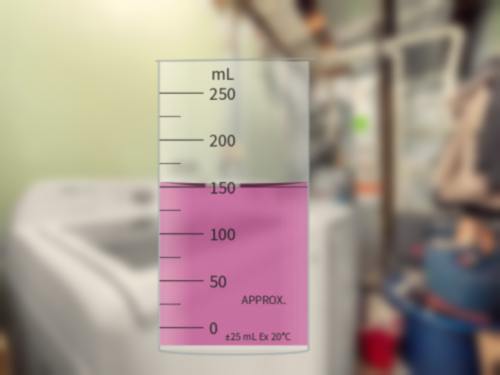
150
